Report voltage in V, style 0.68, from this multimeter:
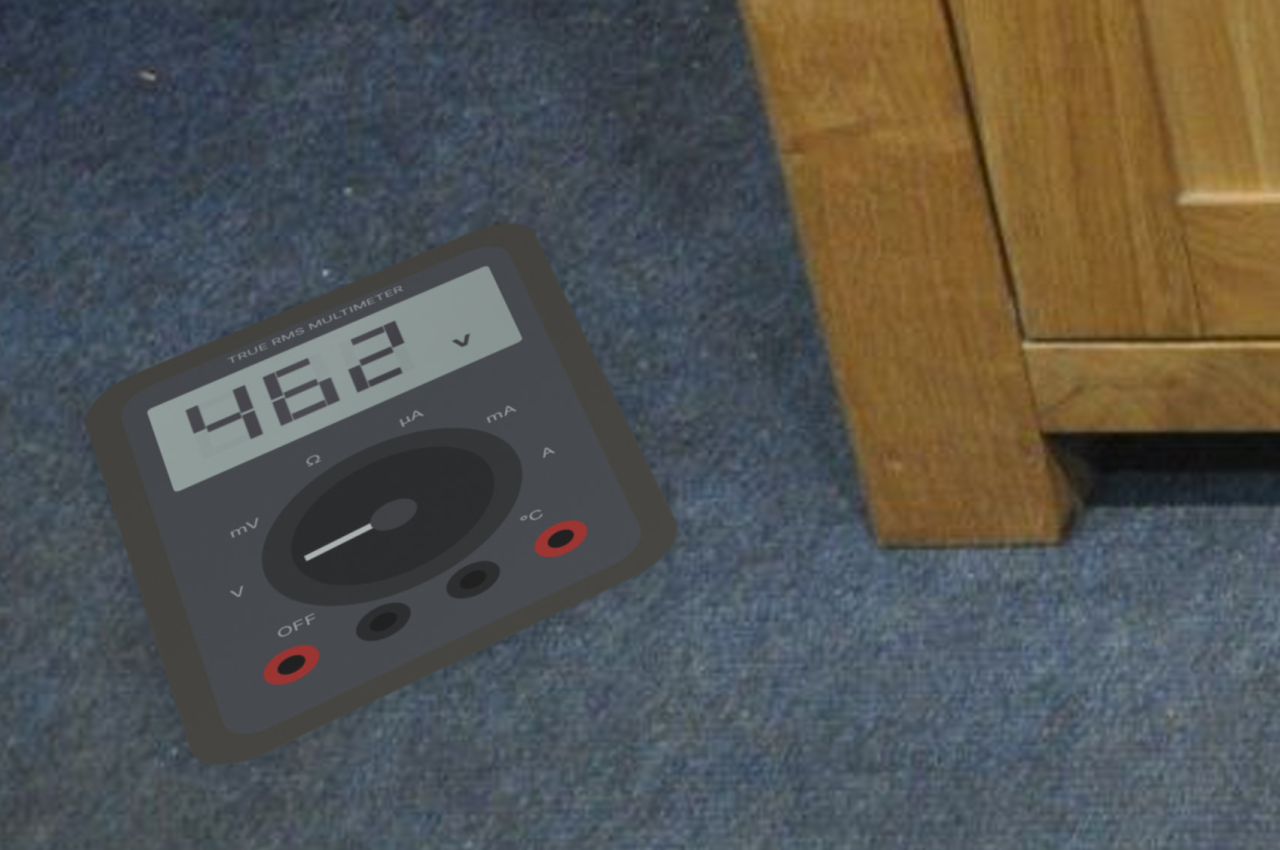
462
